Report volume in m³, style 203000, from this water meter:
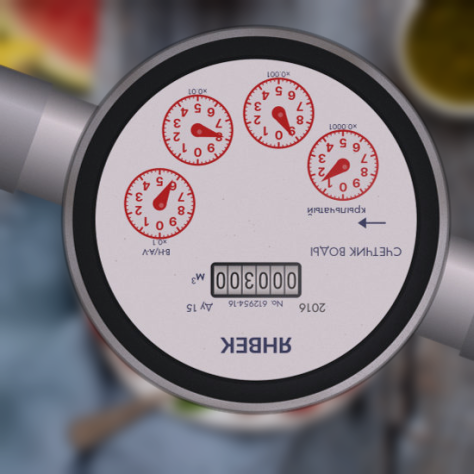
300.5791
